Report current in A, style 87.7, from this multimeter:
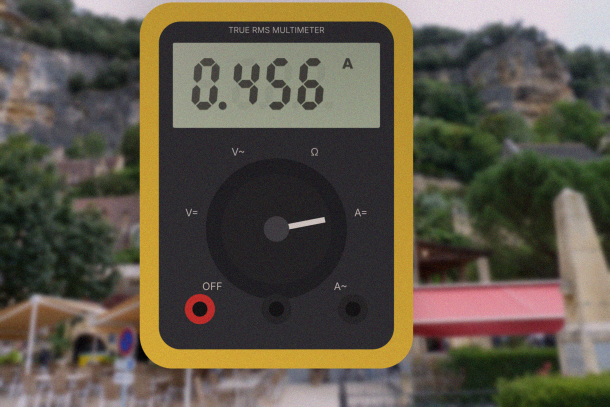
0.456
